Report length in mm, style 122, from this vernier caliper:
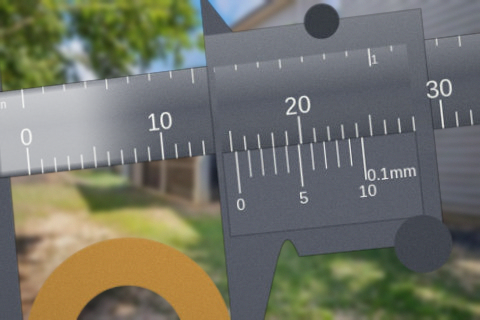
15.3
